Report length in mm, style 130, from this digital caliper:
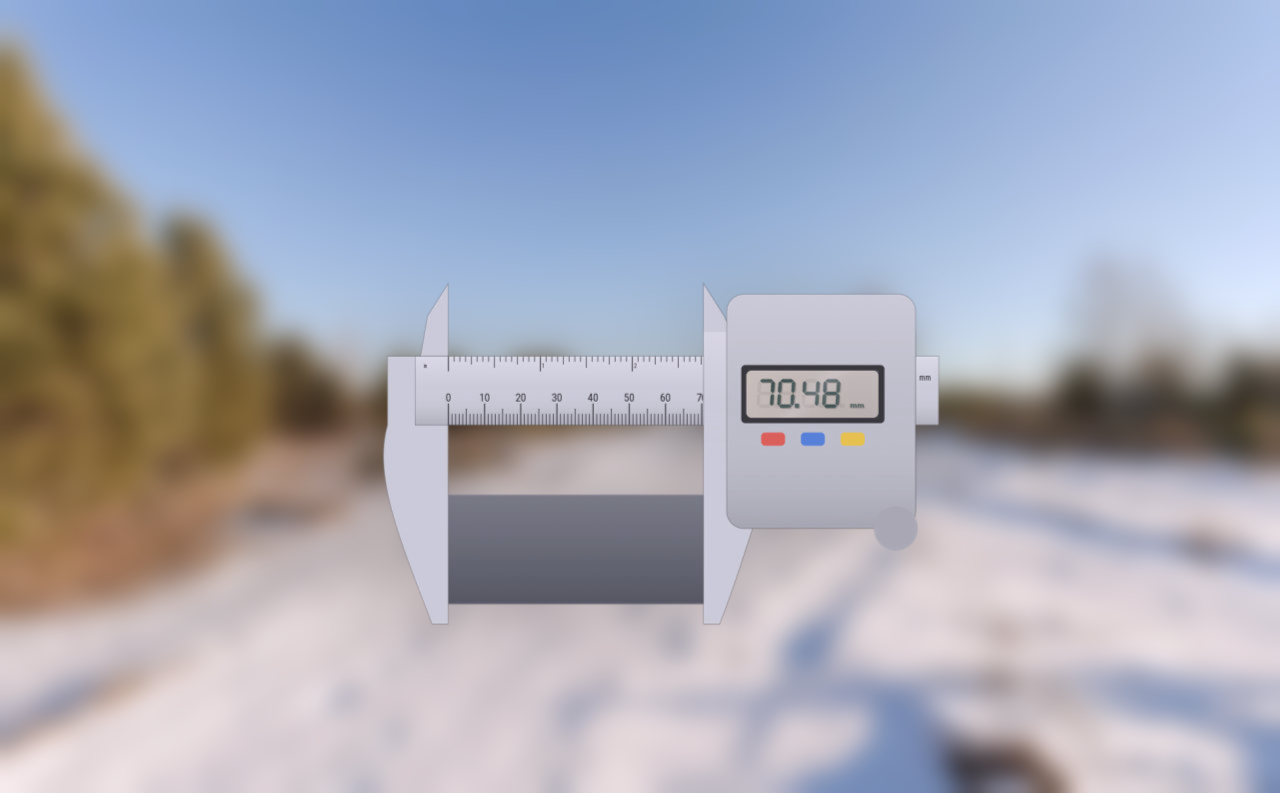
70.48
